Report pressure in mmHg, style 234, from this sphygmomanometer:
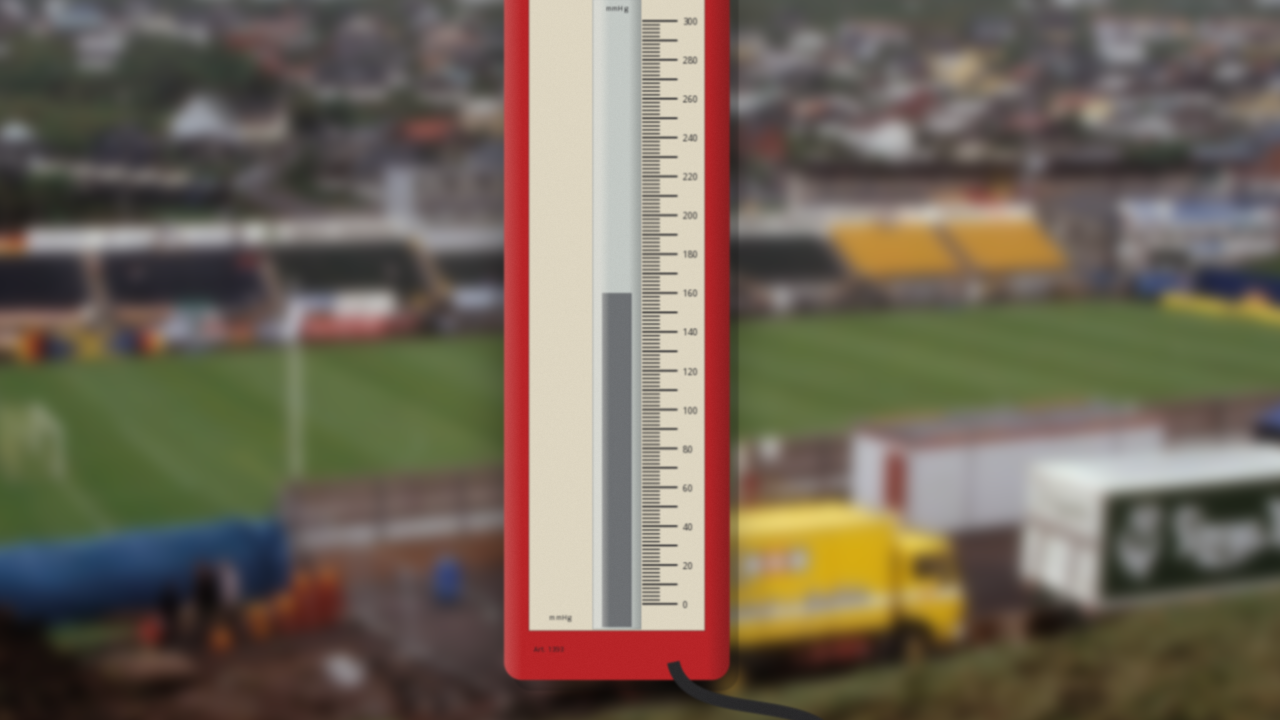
160
